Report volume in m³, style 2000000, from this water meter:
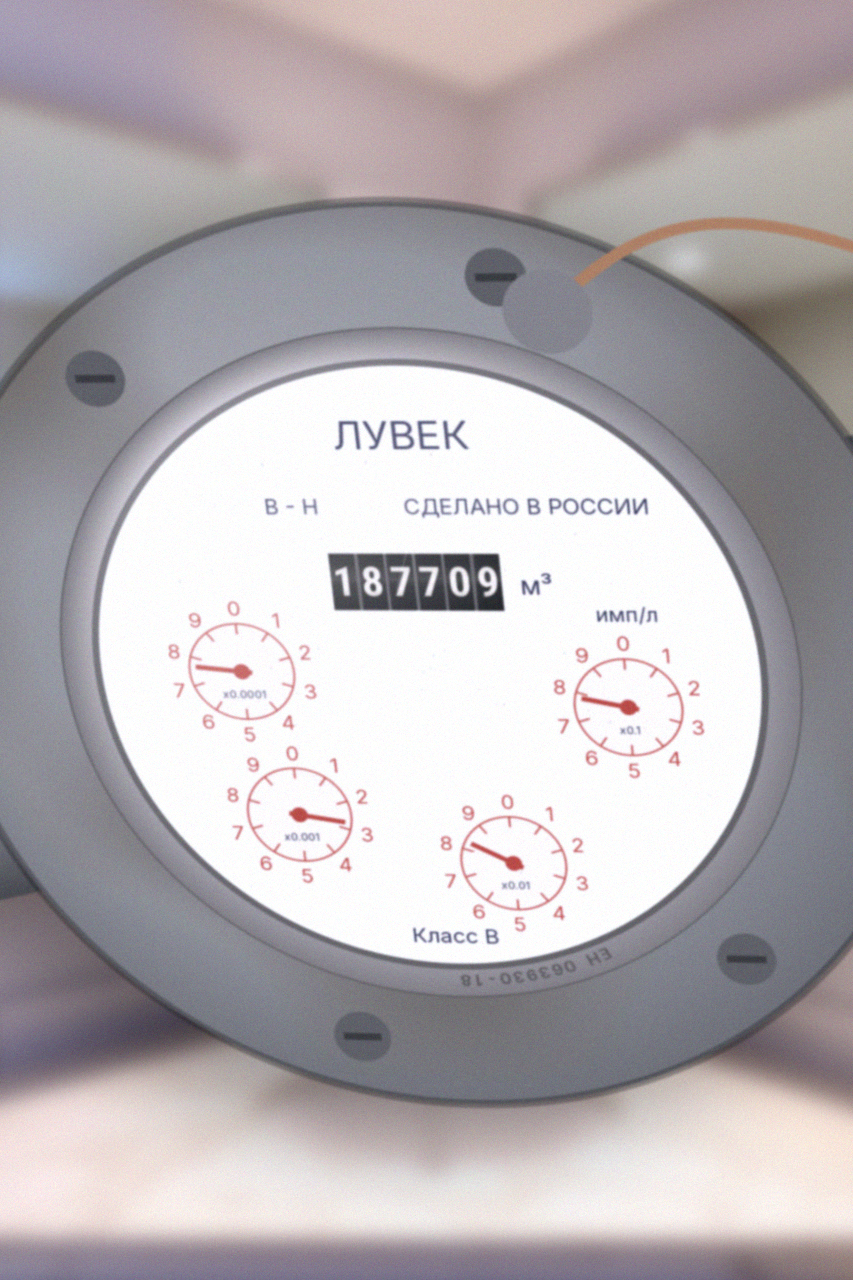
187709.7827
